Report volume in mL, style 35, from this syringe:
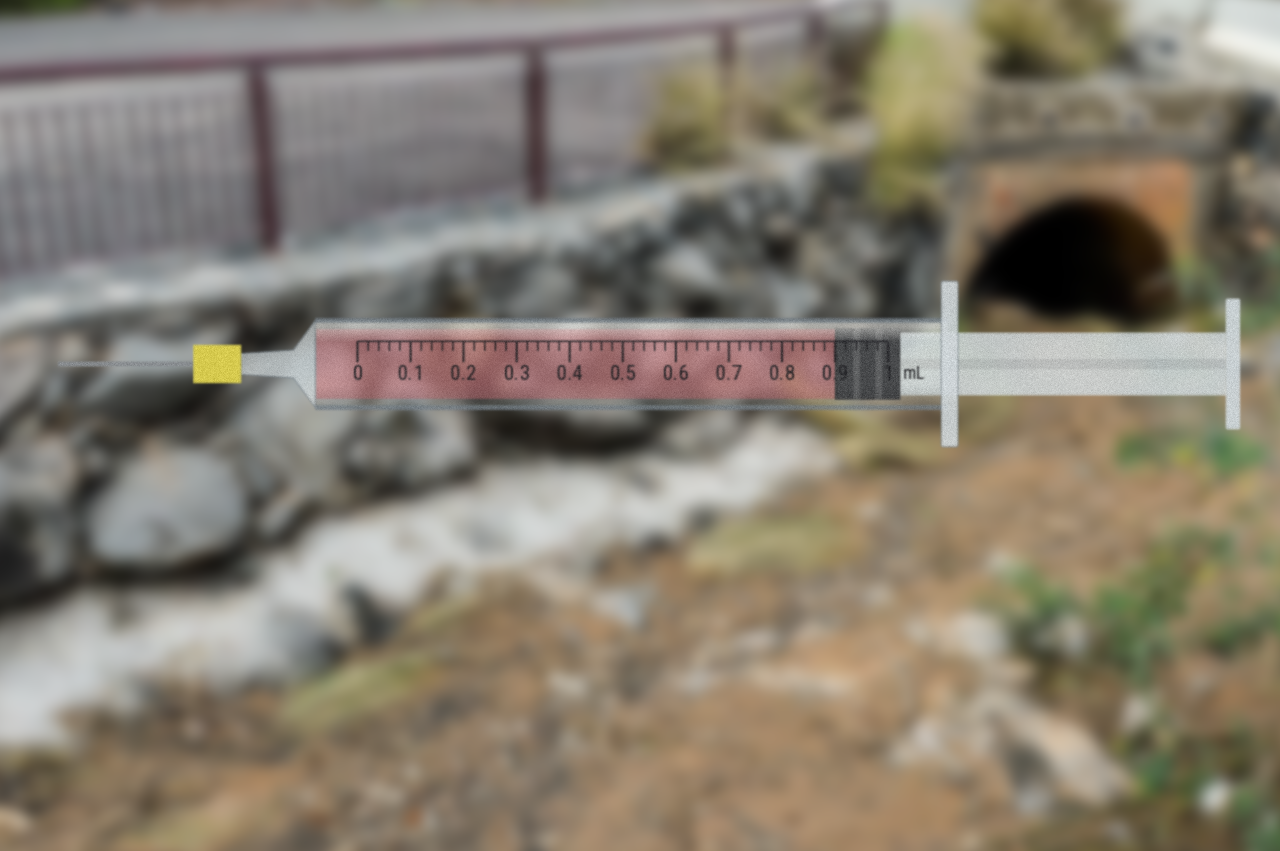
0.9
